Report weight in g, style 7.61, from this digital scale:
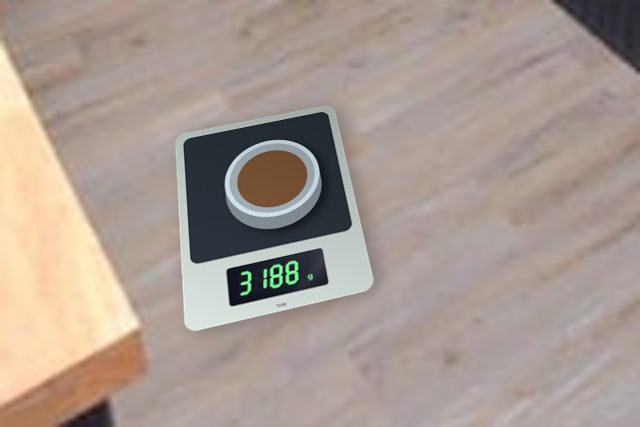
3188
